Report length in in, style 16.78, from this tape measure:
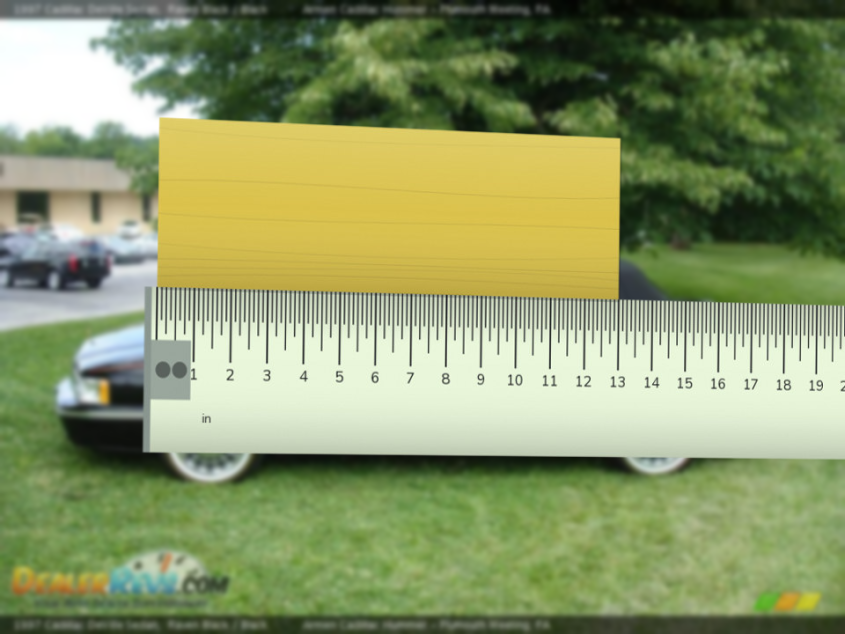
13
